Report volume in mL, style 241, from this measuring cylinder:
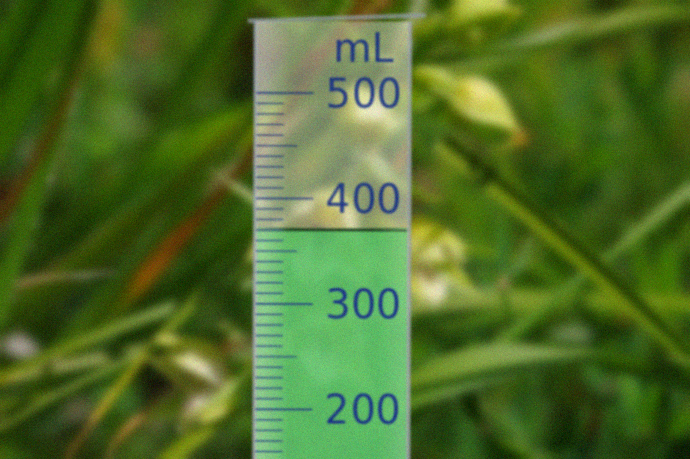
370
